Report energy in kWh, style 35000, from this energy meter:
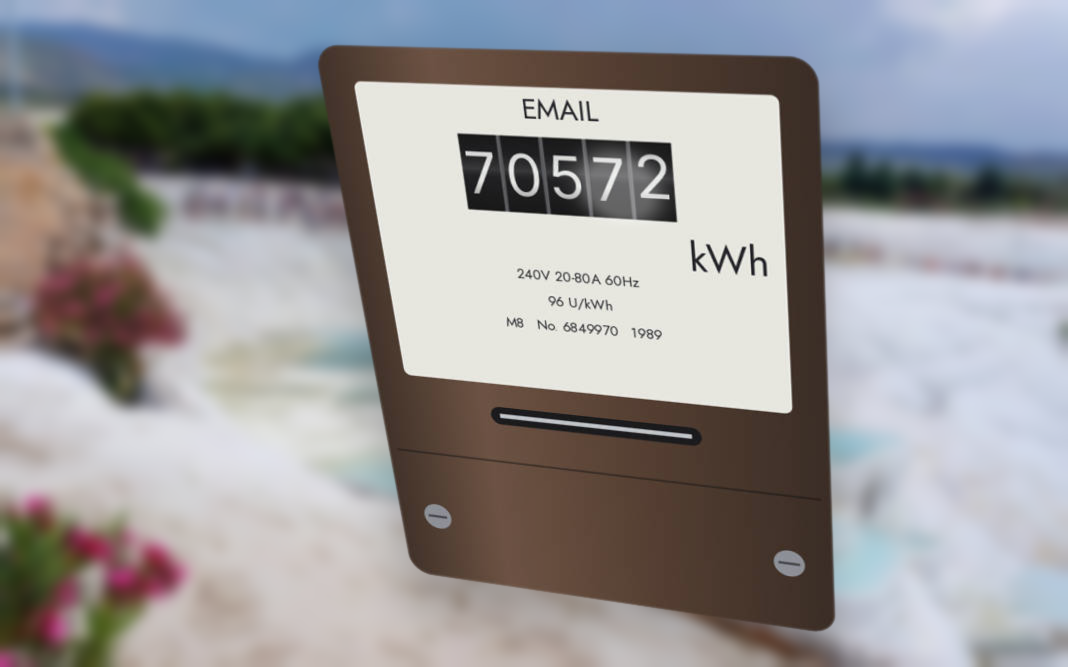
70572
